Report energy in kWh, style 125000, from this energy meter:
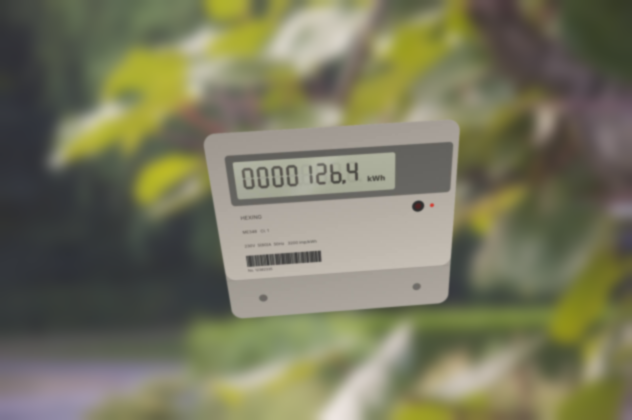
126.4
